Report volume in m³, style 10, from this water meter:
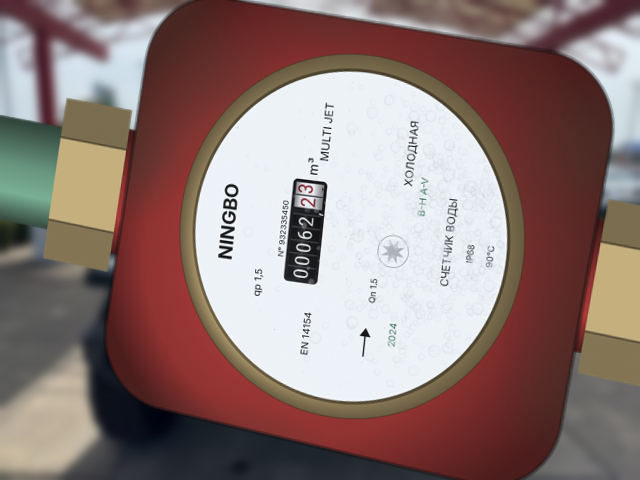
62.23
